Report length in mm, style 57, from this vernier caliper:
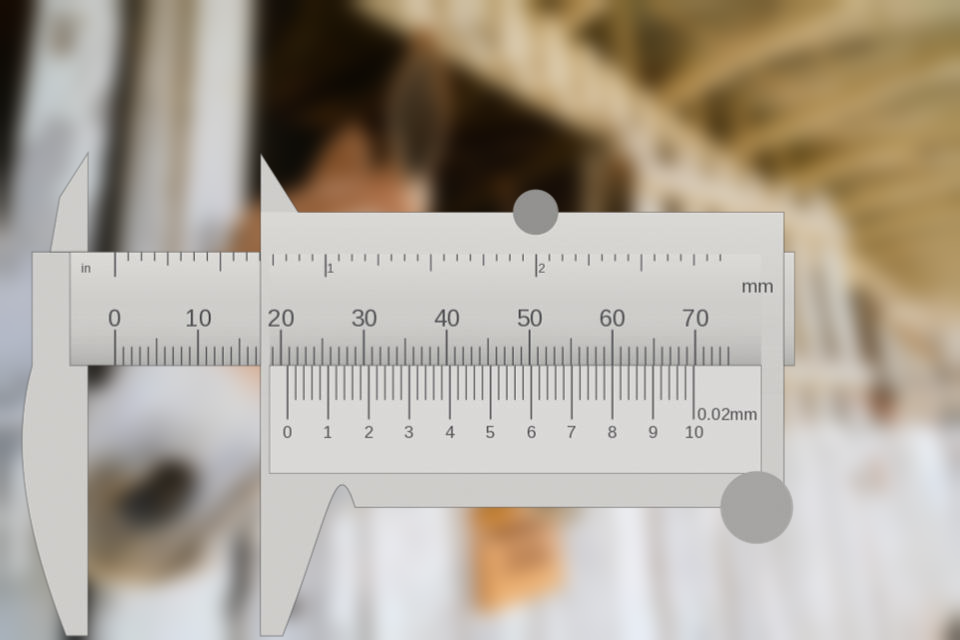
20.8
